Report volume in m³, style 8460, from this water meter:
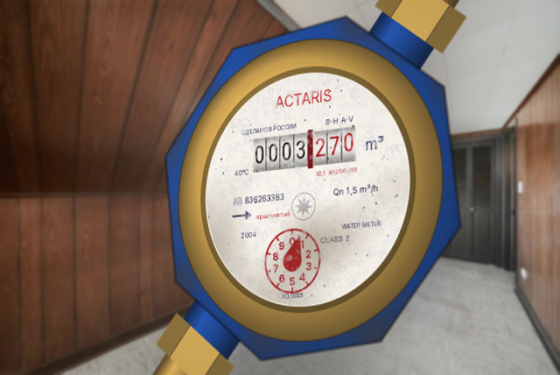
3.2700
